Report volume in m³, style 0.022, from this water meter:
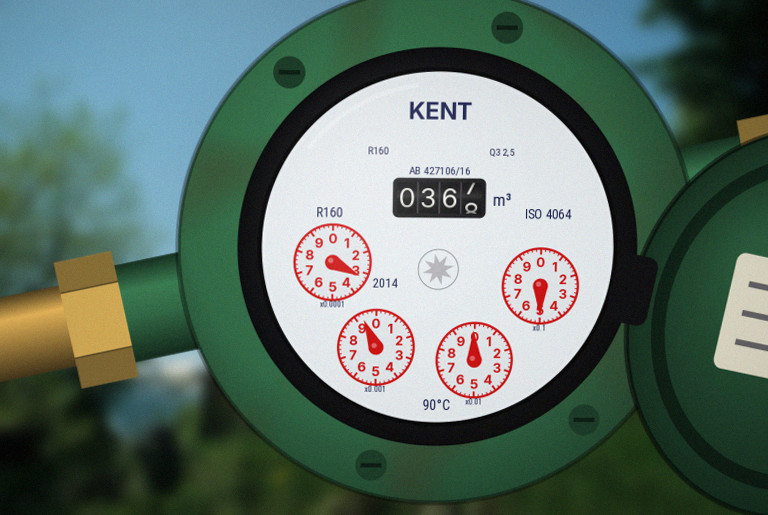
367.4993
